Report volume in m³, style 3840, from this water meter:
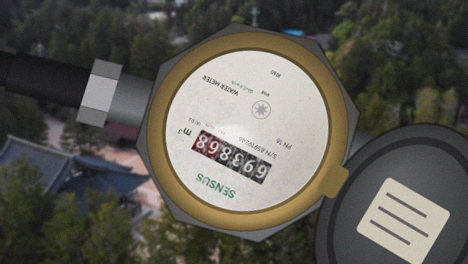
6938.68
